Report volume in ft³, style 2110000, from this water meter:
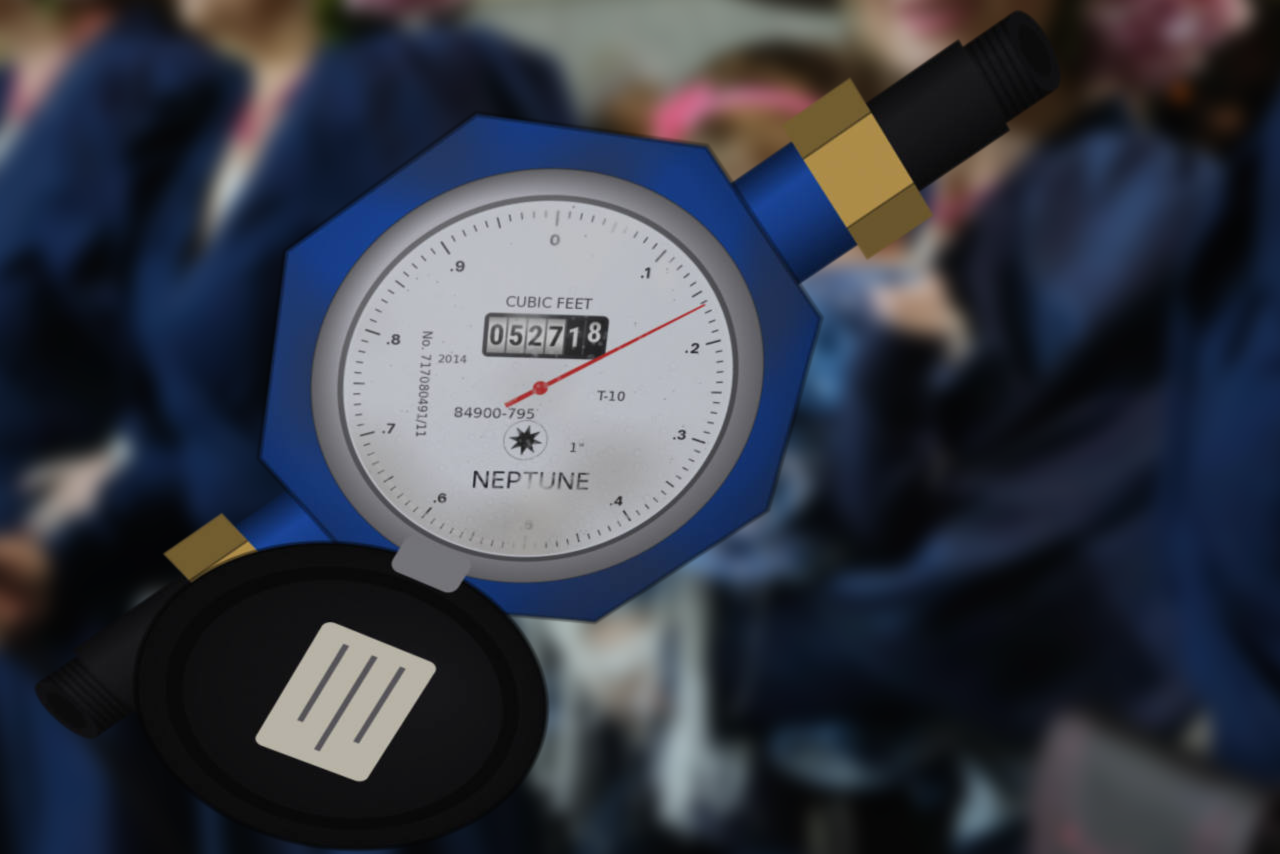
52718.16
